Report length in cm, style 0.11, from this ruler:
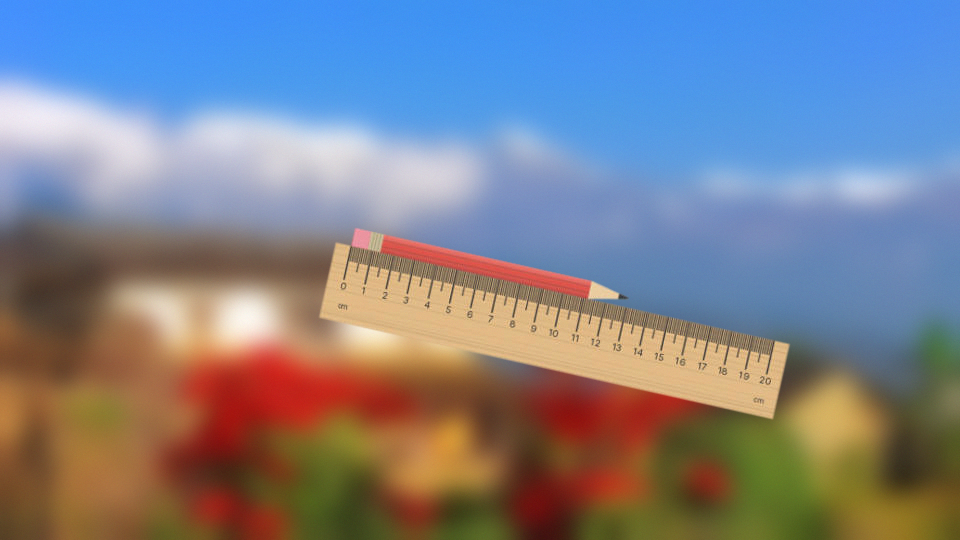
13
